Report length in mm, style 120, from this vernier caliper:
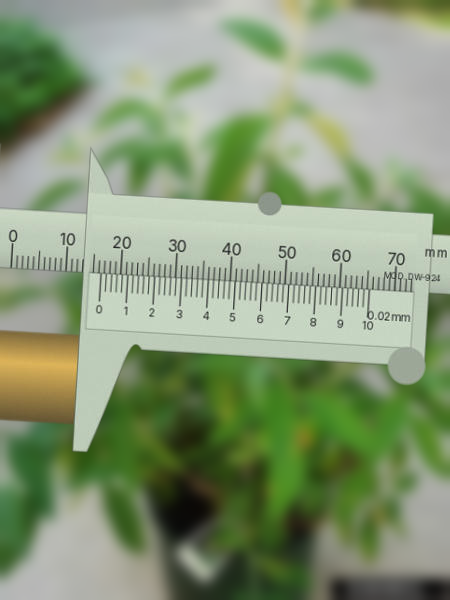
16.4
